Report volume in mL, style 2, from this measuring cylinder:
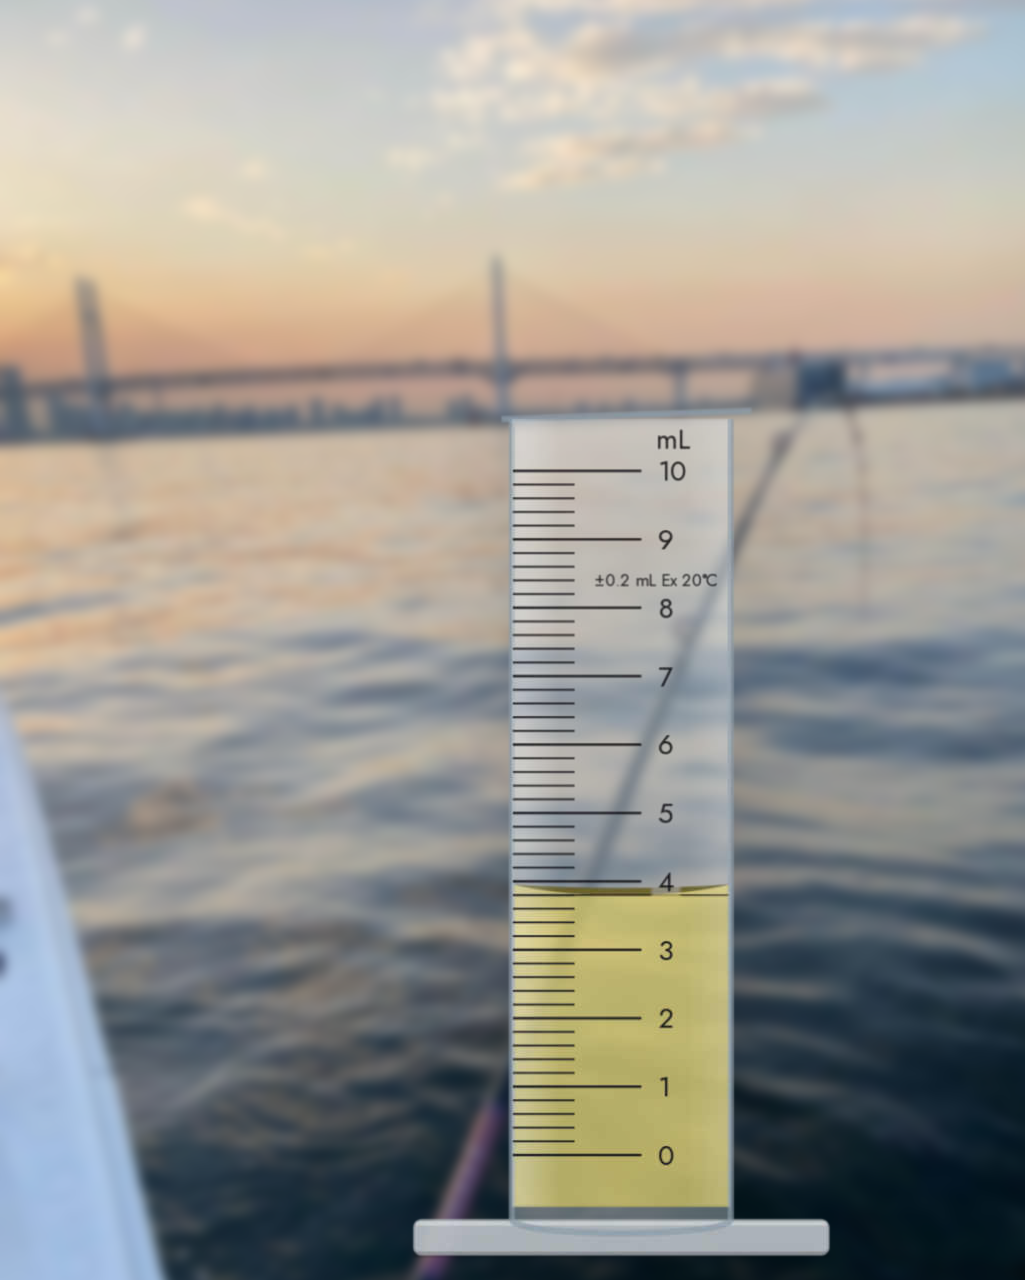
3.8
